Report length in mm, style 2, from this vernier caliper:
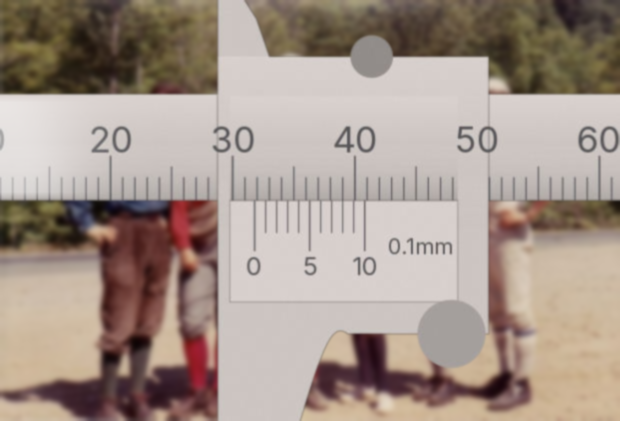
31.8
